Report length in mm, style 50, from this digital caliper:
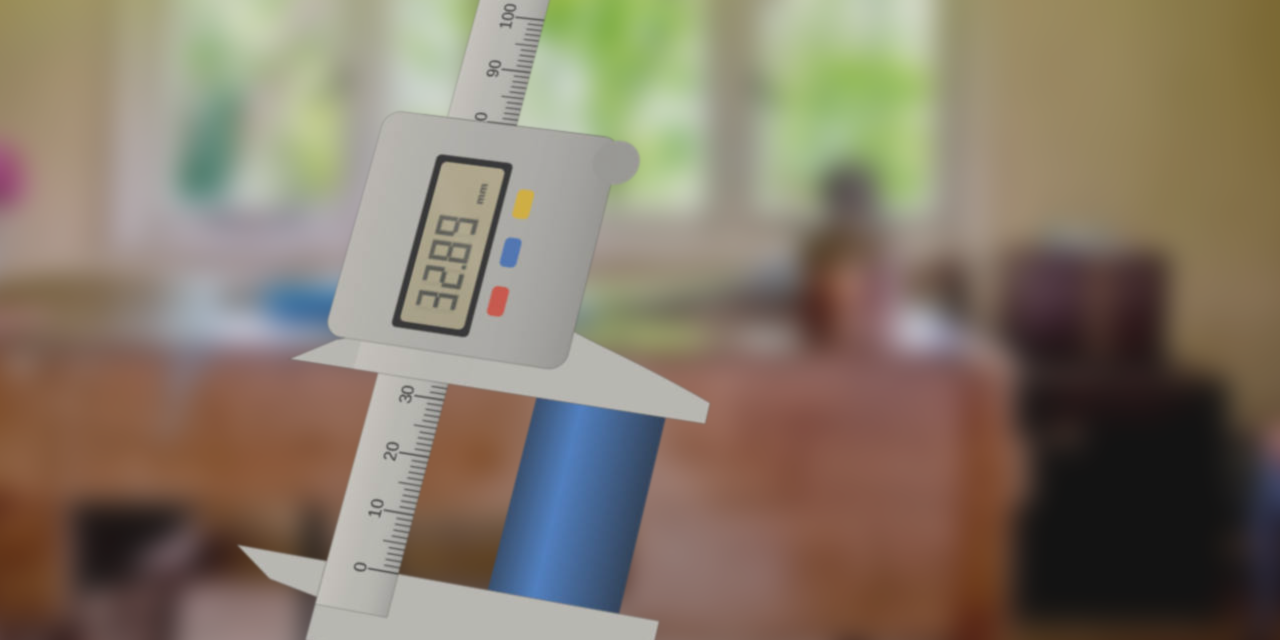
32.89
